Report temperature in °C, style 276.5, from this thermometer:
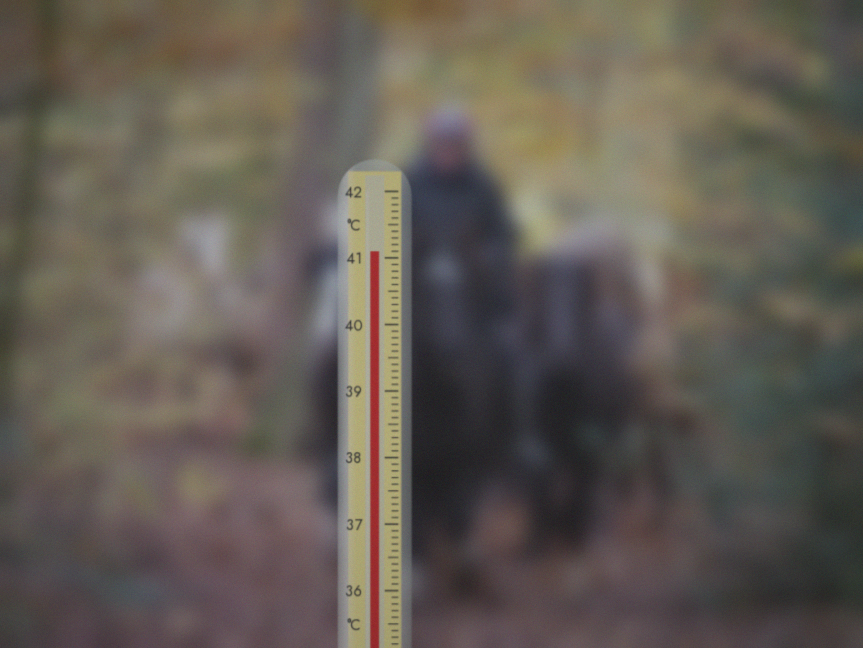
41.1
